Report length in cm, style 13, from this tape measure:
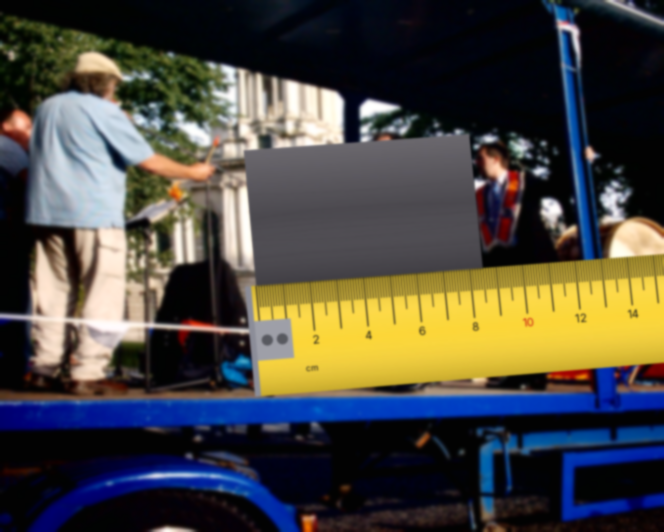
8.5
